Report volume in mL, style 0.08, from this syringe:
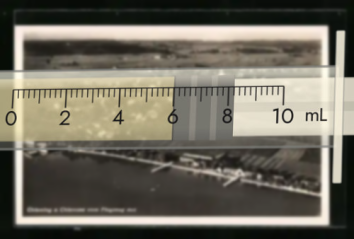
6
